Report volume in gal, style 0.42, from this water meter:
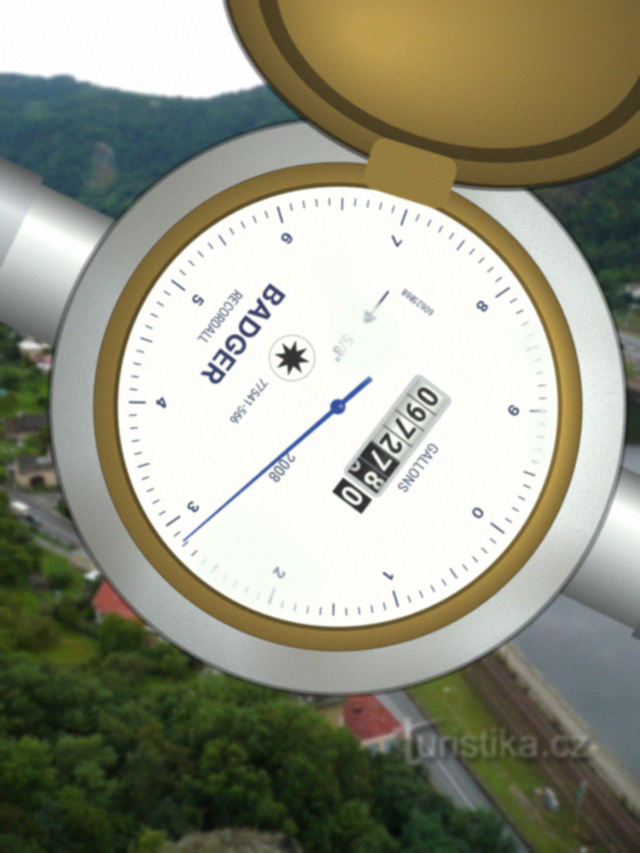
972782.8
